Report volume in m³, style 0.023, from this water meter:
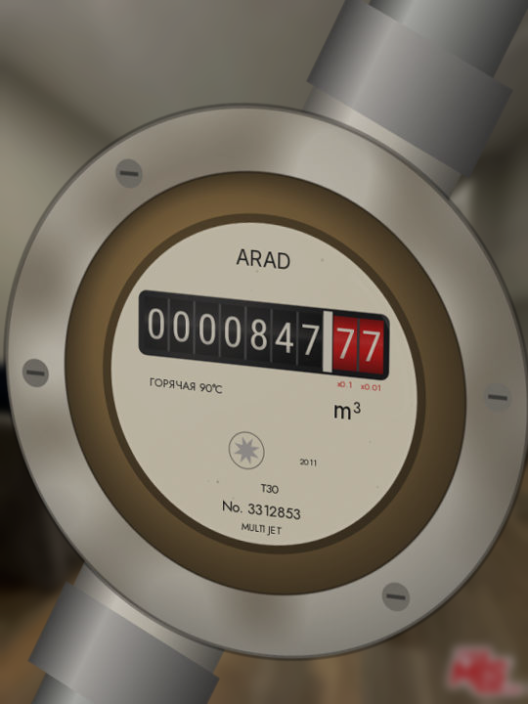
847.77
